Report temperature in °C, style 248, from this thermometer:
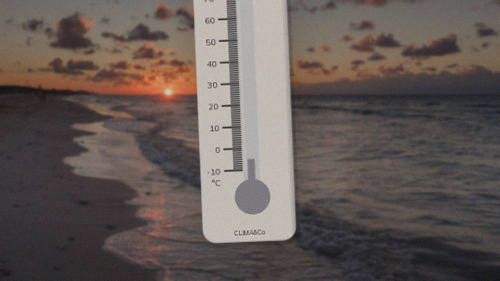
-5
